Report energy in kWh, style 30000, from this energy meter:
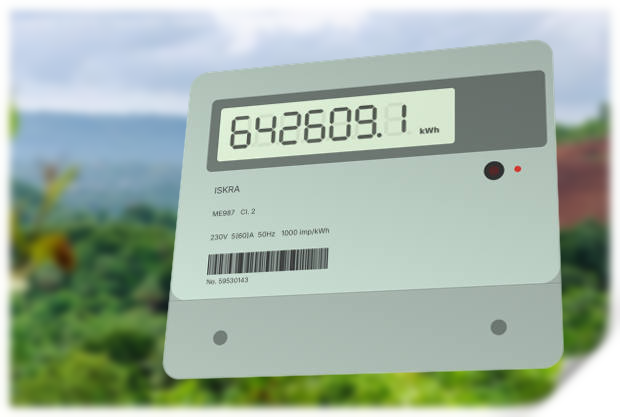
642609.1
